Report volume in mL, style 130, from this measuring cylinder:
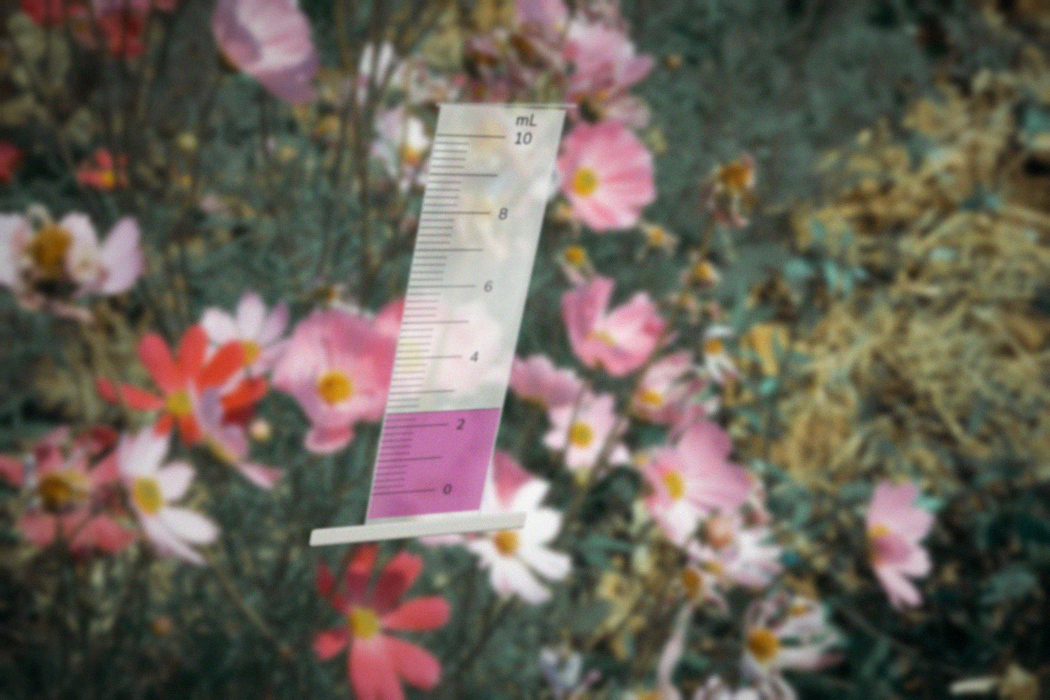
2.4
